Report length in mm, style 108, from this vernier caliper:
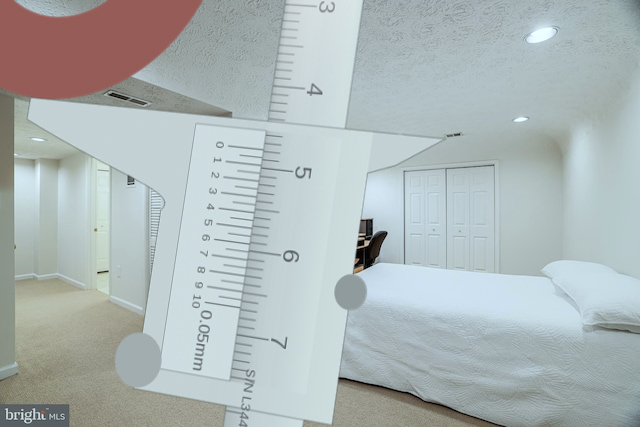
47.8
